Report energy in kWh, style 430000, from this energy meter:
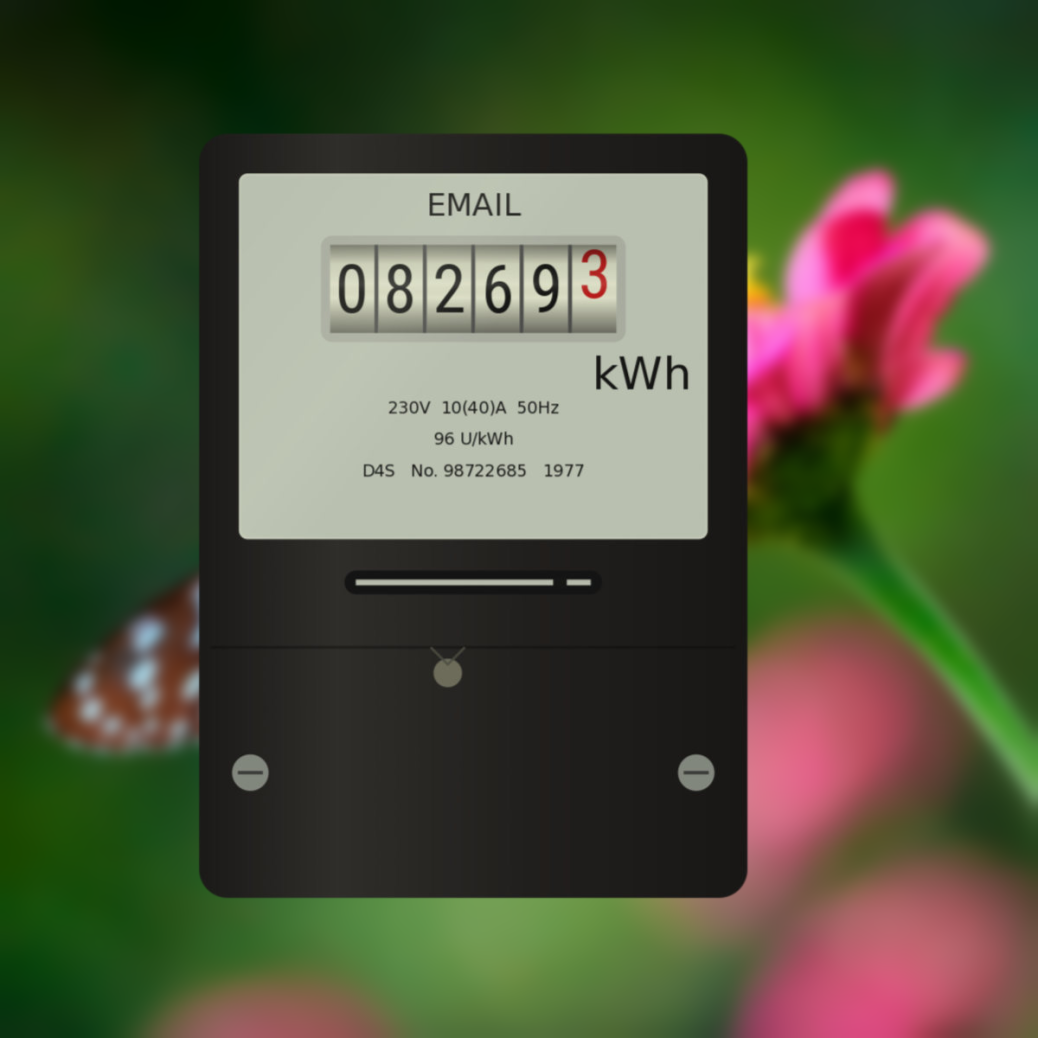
8269.3
